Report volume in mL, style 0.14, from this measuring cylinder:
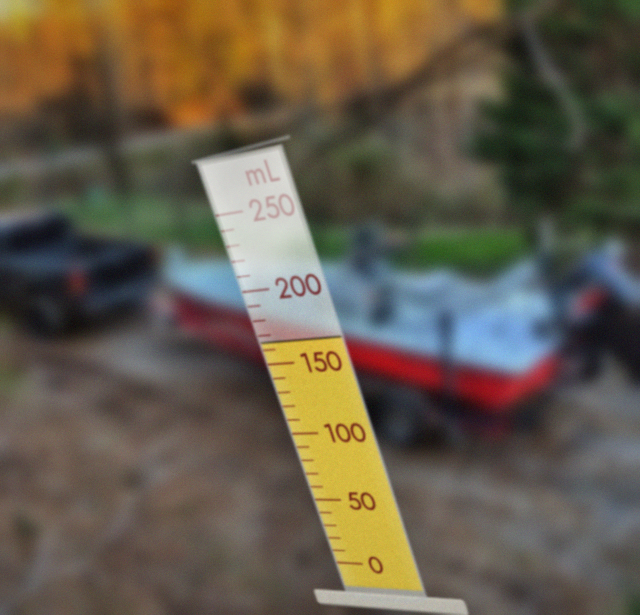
165
